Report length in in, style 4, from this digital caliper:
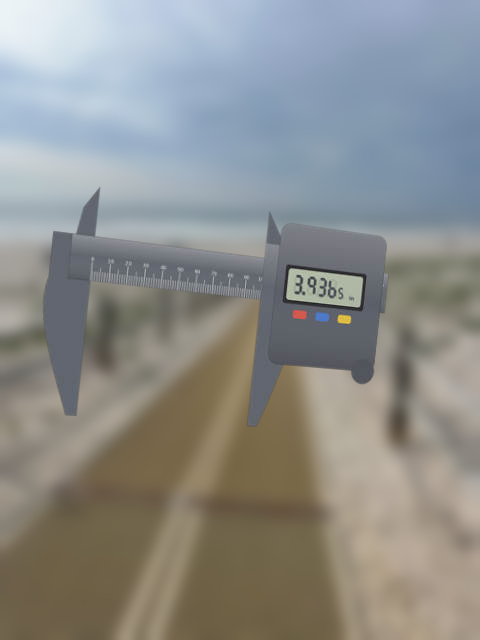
3.9365
